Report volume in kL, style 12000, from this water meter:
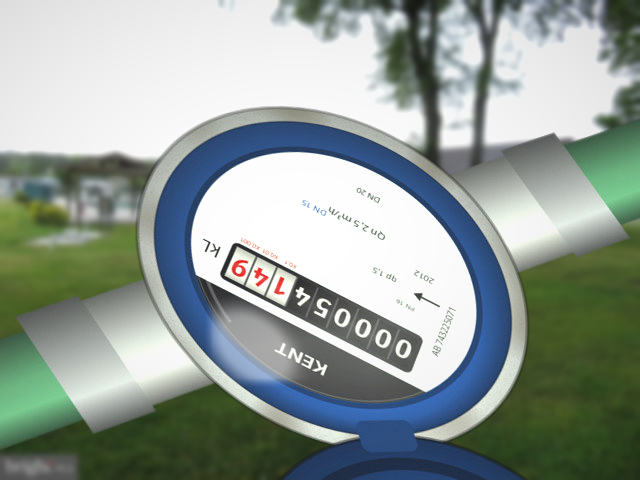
54.149
